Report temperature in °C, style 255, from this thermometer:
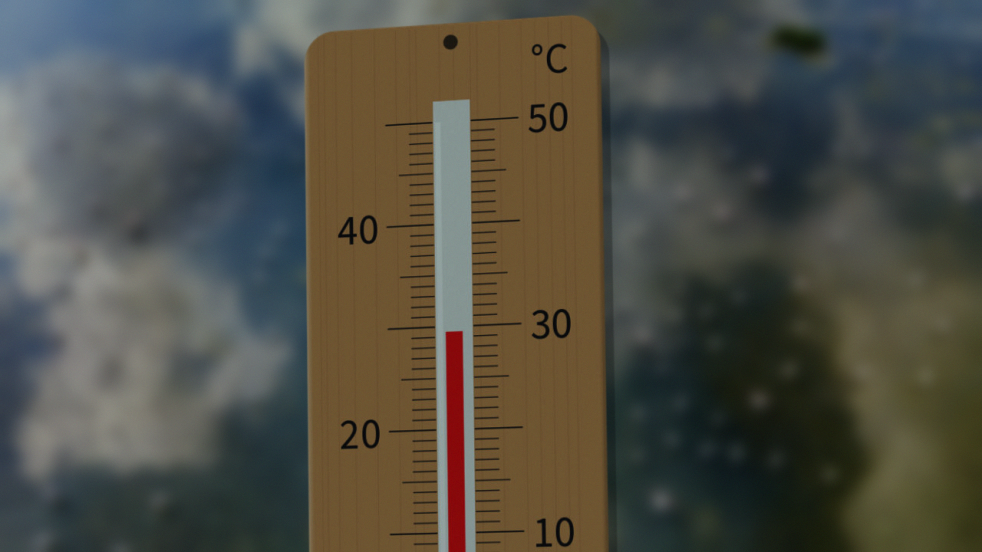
29.5
